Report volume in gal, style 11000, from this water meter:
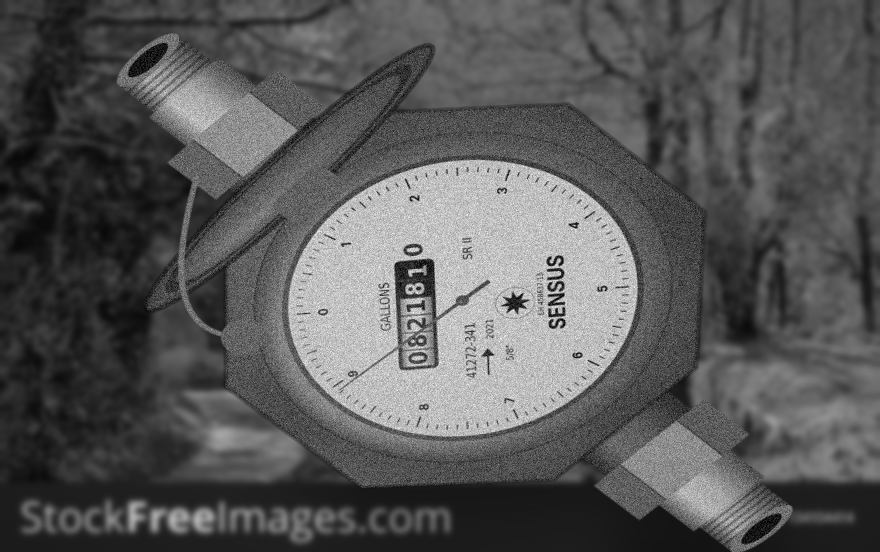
821808.9
